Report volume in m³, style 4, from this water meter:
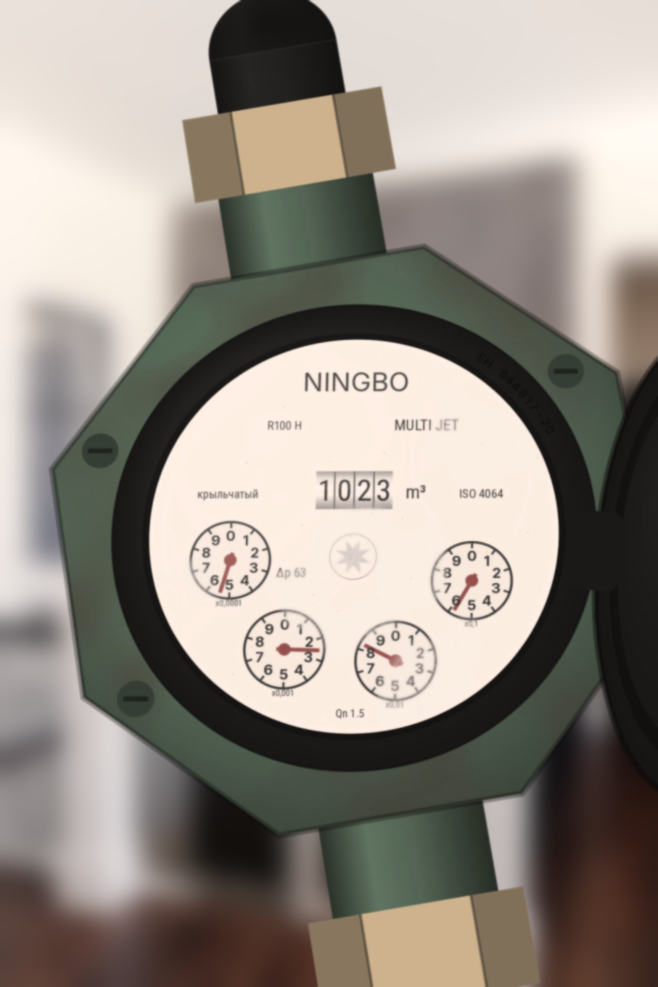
1023.5825
